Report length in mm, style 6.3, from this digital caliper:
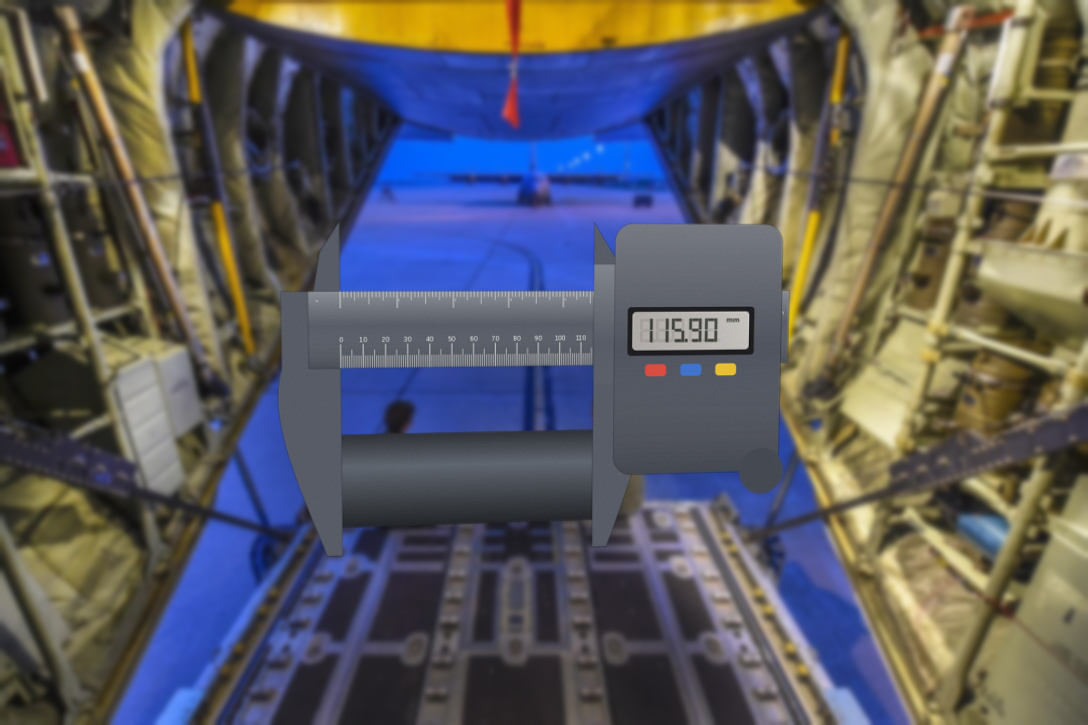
115.90
